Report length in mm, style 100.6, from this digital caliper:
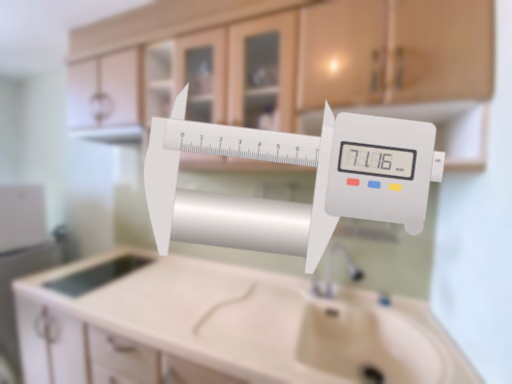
71.16
